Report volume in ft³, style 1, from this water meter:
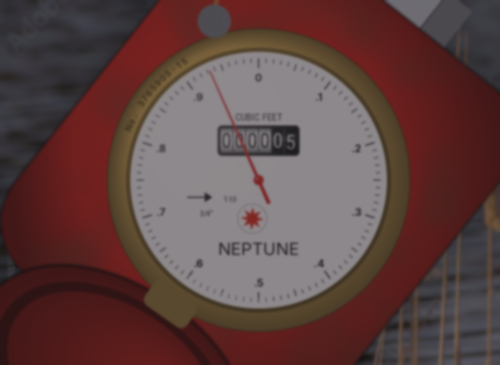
4.93
